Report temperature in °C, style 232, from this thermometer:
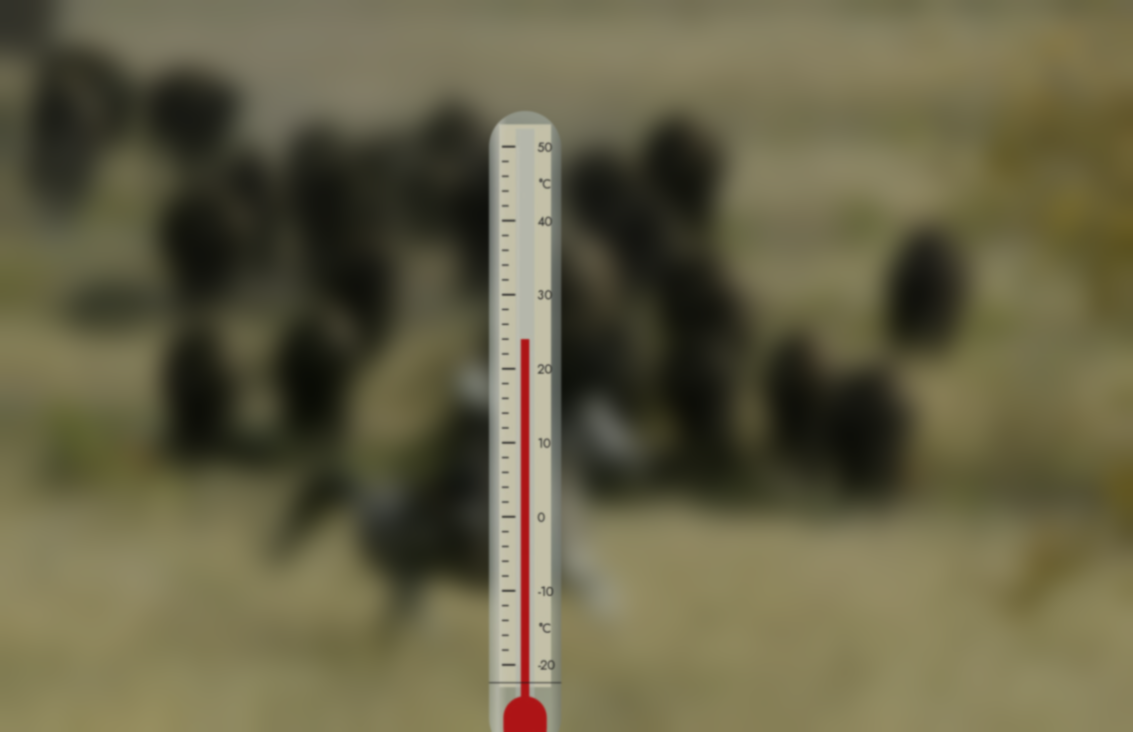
24
